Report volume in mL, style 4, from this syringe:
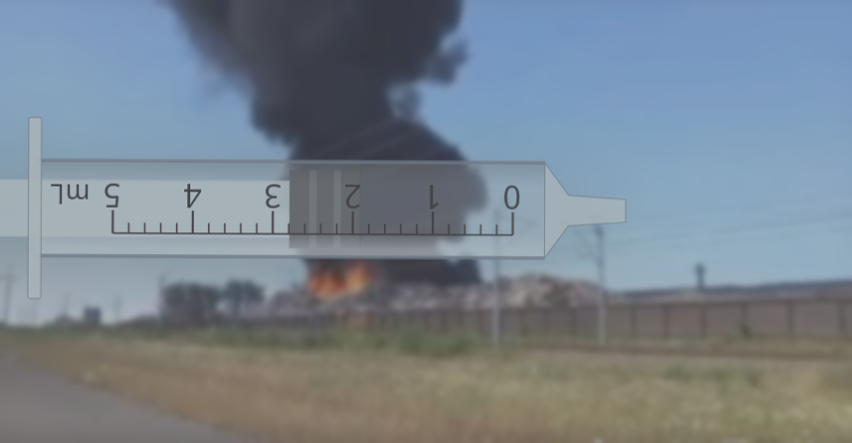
1.9
